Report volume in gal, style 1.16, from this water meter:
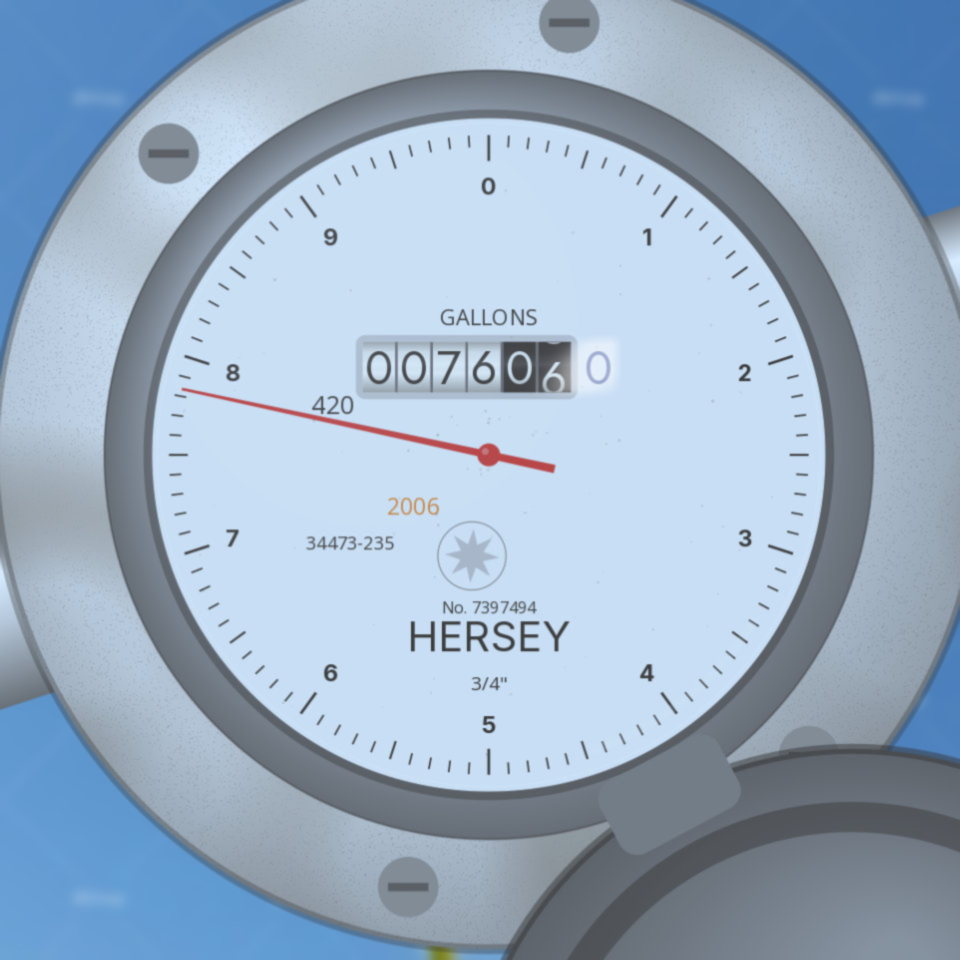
76057.8
